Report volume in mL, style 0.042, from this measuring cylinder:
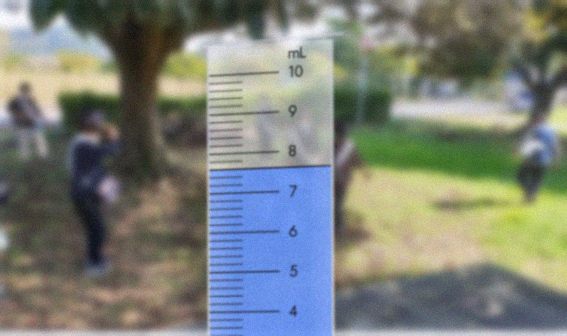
7.6
